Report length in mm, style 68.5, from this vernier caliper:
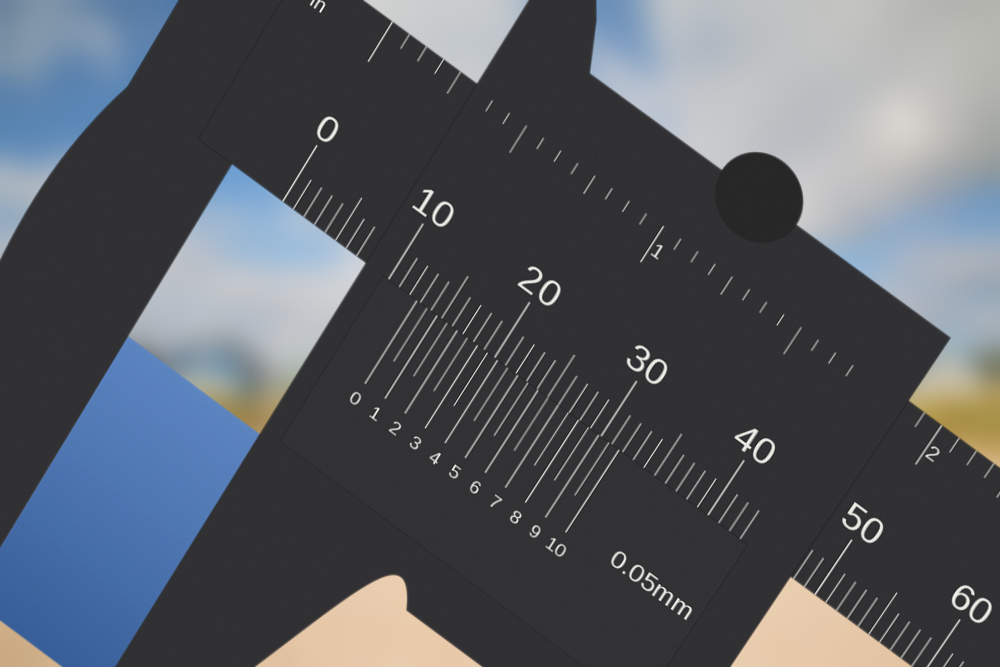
12.7
